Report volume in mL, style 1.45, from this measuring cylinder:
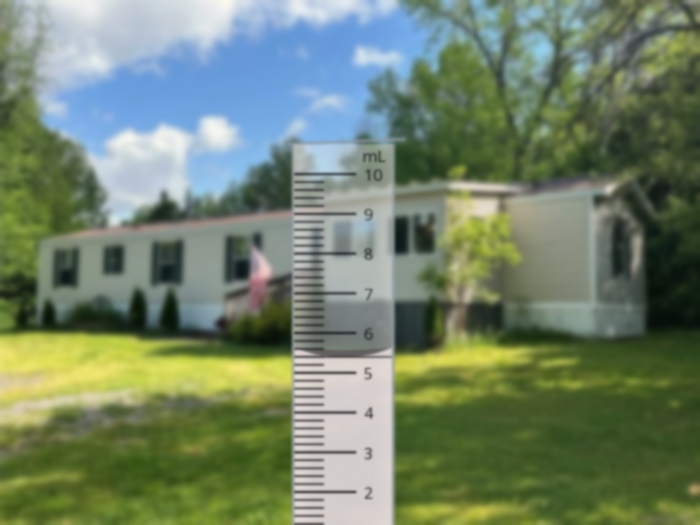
5.4
